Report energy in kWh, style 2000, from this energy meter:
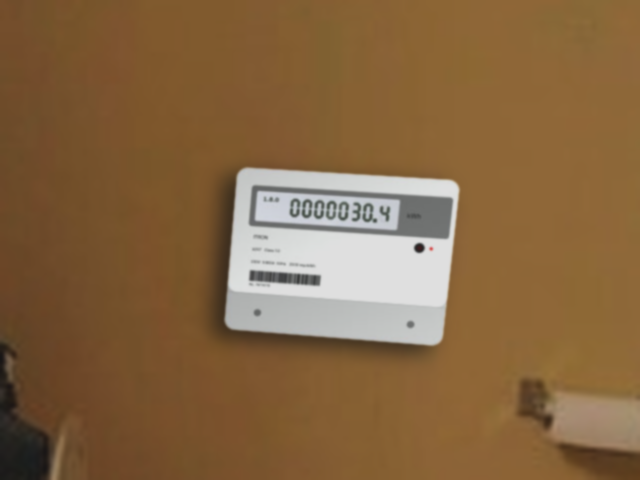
30.4
